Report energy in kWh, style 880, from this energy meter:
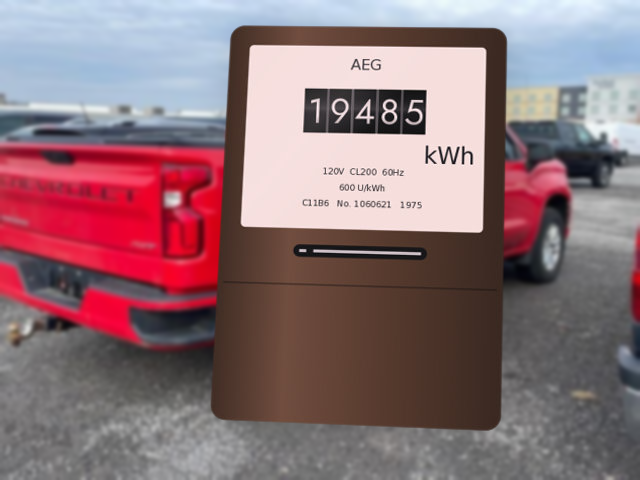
19485
